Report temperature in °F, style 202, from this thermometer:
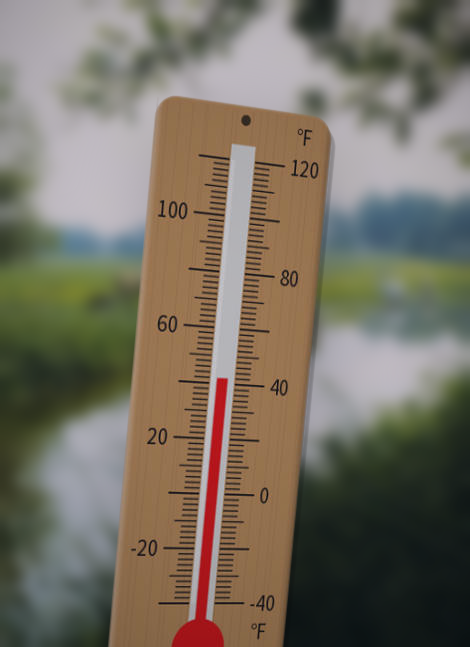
42
